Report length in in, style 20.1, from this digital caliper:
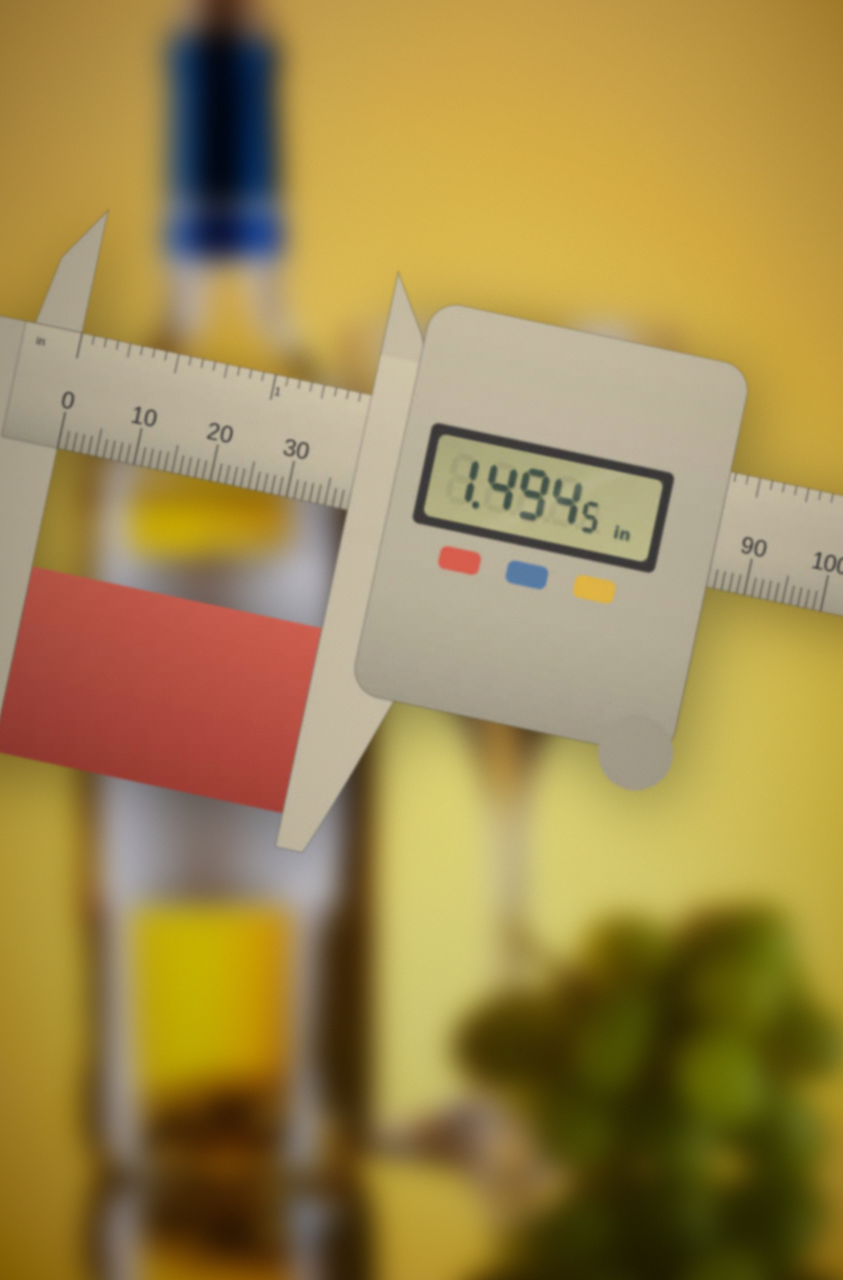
1.4945
